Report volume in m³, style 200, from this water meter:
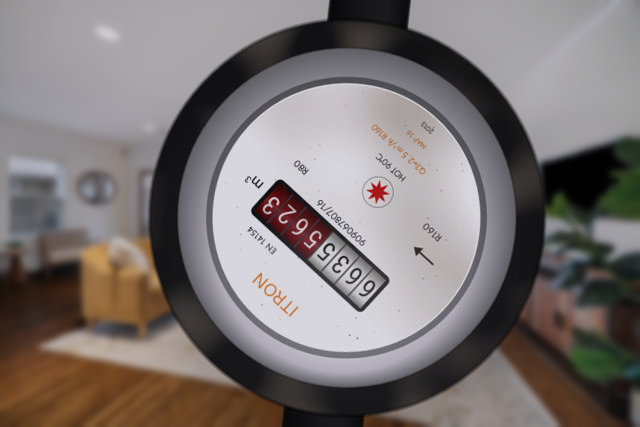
6635.5623
